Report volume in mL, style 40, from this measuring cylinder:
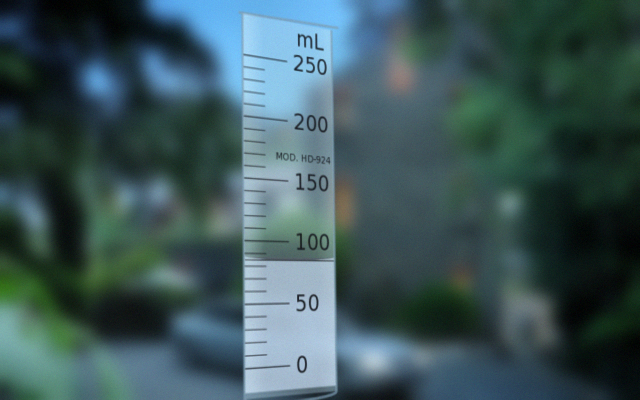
85
